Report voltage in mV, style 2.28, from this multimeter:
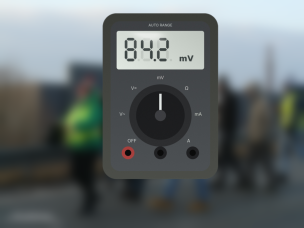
84.2
